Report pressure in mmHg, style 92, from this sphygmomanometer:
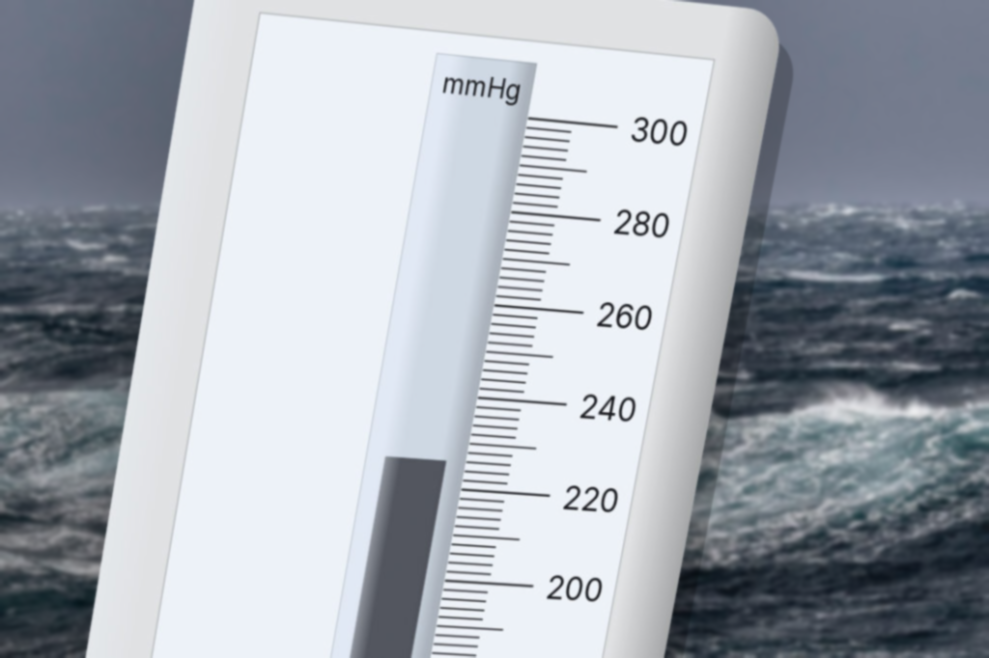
226
